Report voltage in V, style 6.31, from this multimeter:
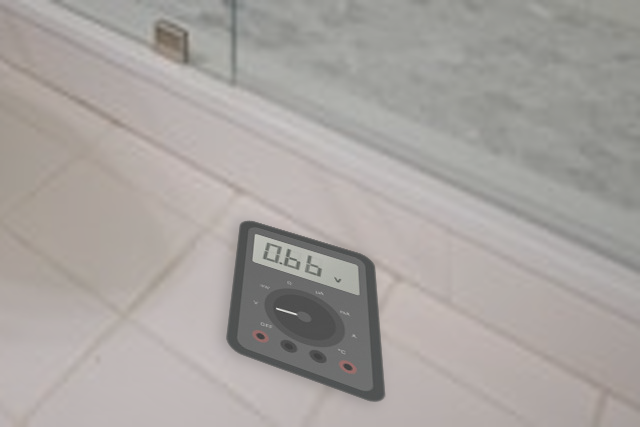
0.66
